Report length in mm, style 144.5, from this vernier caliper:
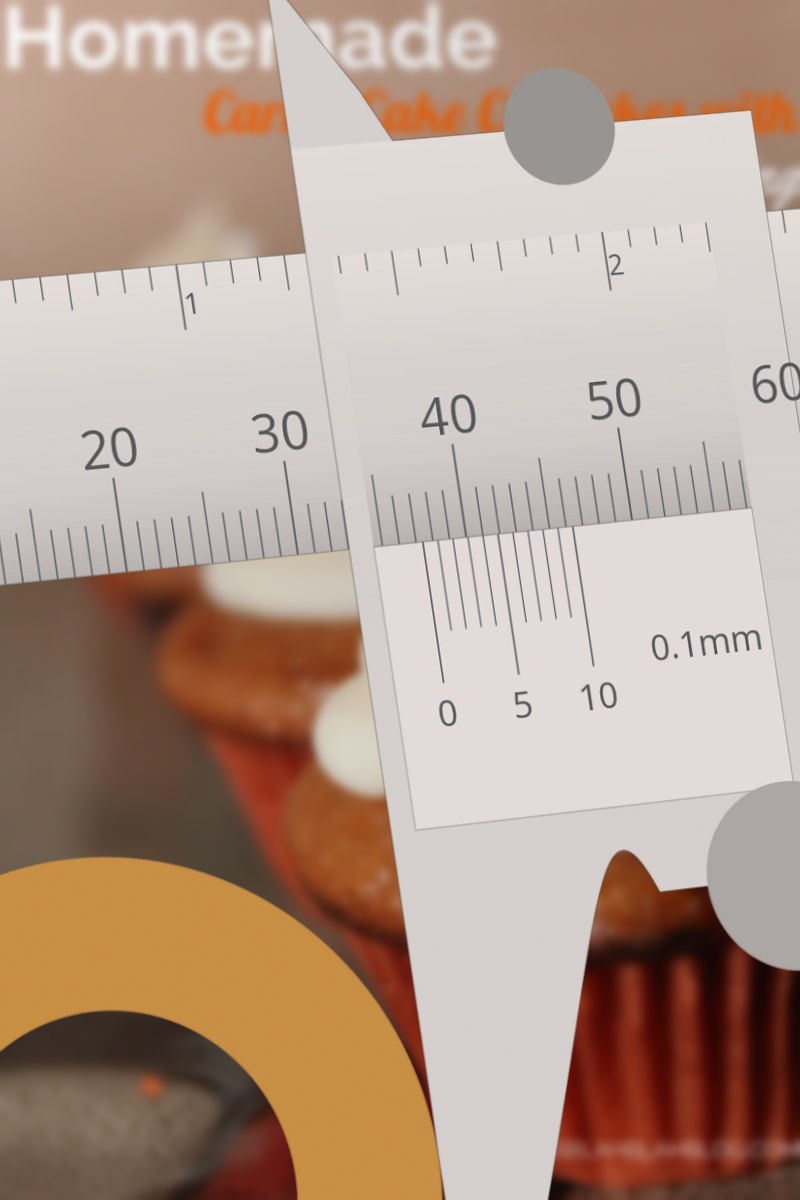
37.4
